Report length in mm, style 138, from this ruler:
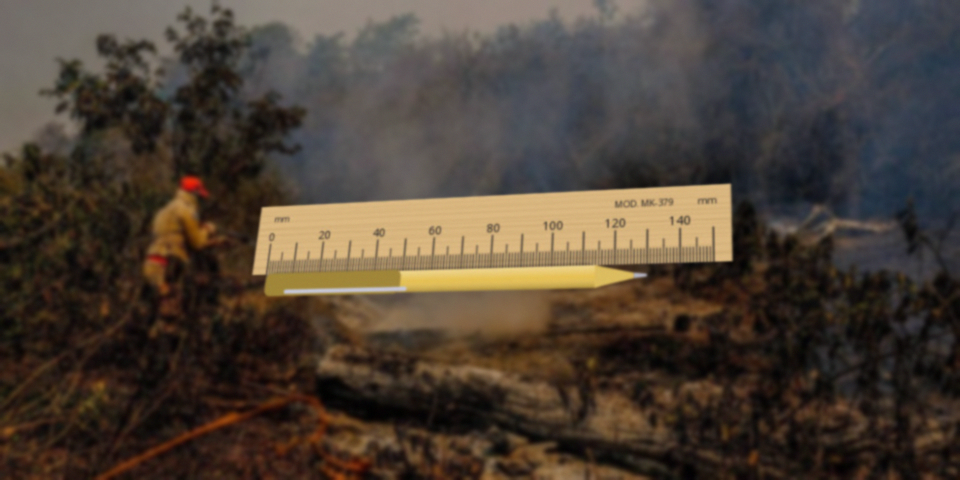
130
